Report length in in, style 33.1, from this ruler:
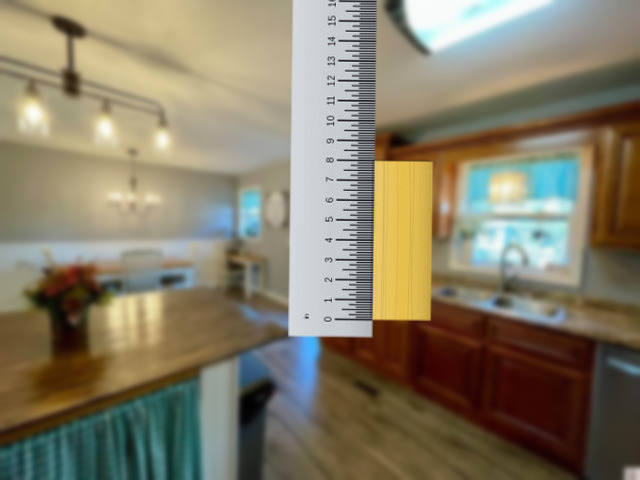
8
